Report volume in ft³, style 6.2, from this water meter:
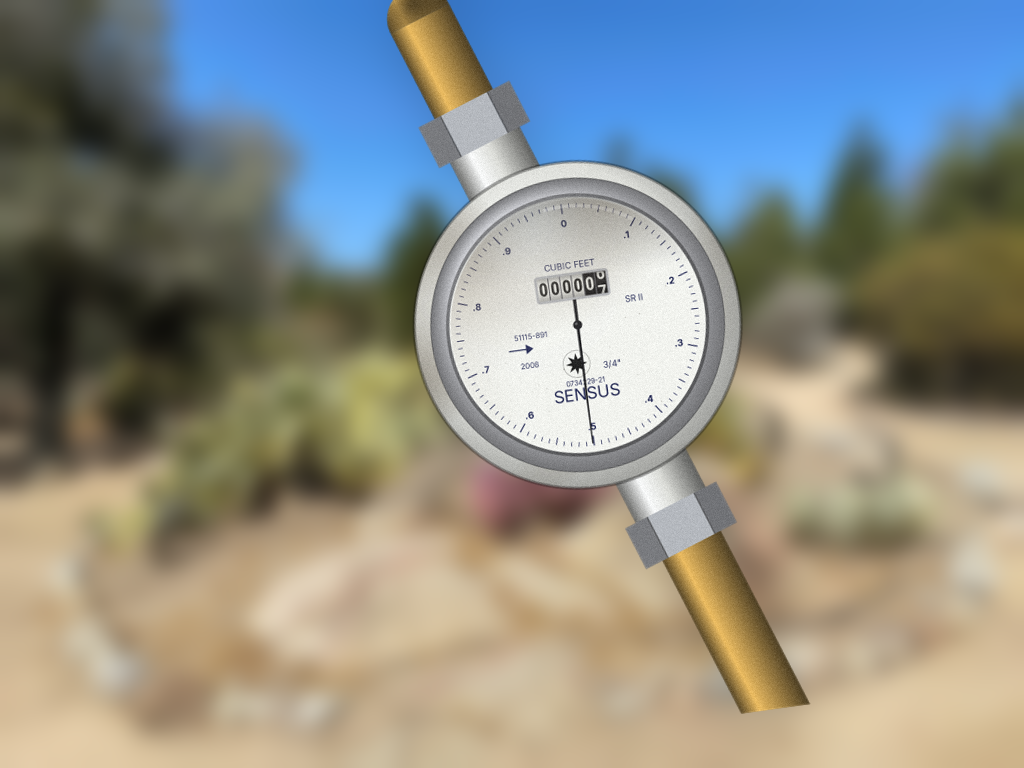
6.50
